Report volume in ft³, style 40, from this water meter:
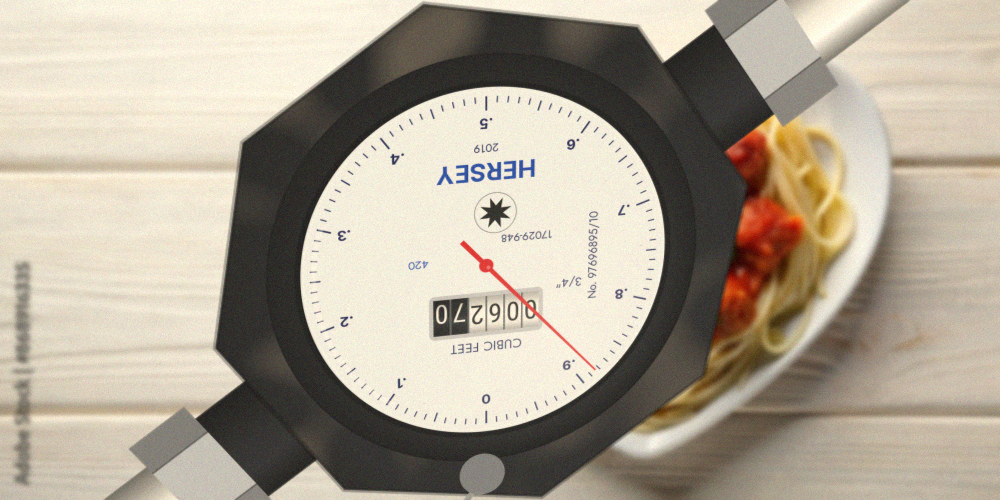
6269.88
